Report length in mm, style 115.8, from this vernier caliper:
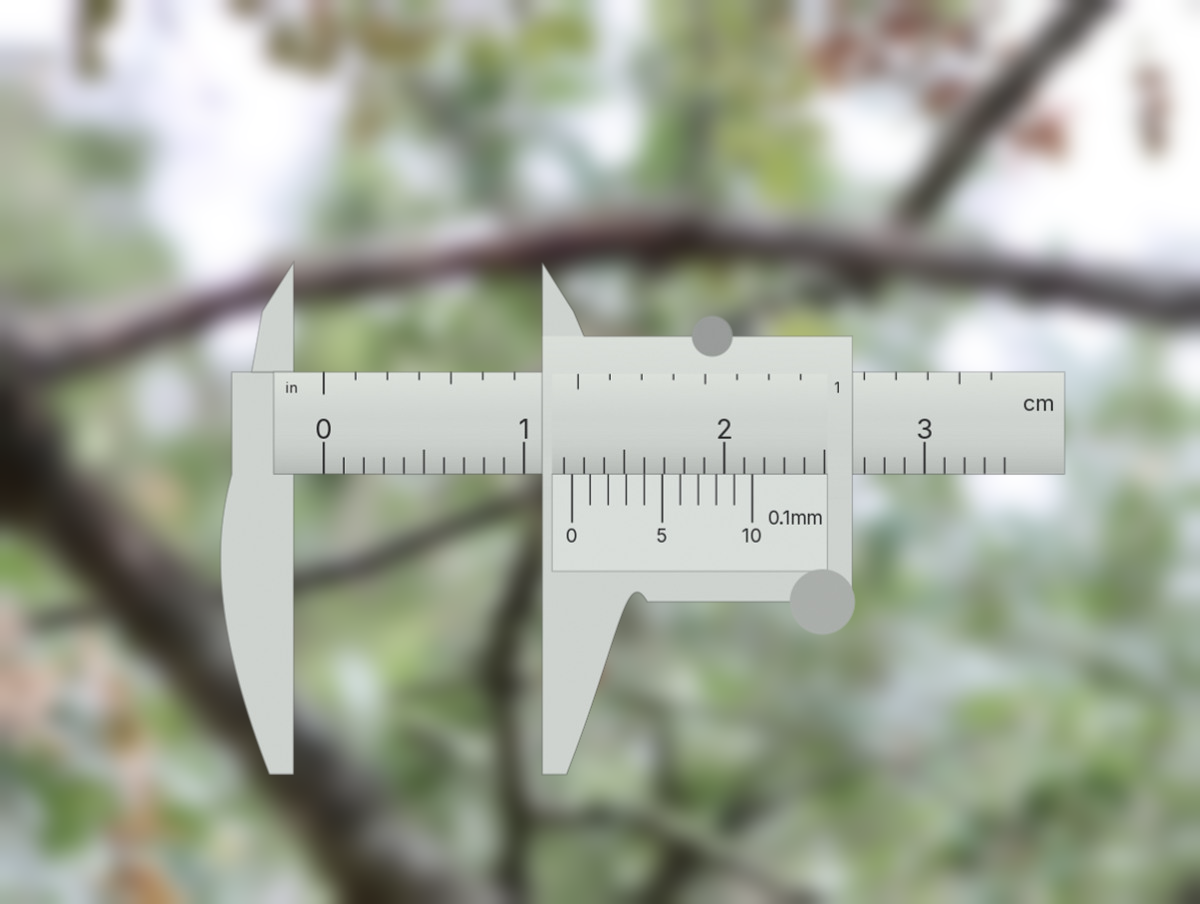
12.4
